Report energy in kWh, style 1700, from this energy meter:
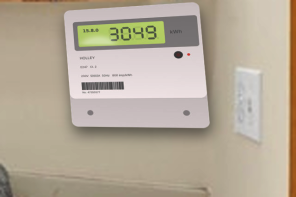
3049
